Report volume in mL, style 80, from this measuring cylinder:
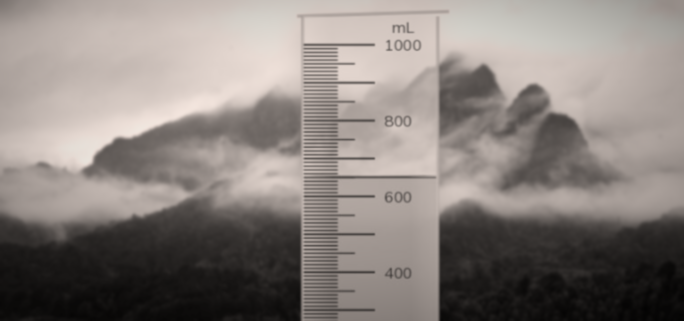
650
